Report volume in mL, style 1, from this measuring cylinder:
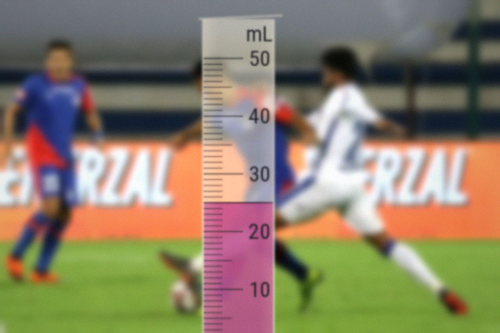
25
